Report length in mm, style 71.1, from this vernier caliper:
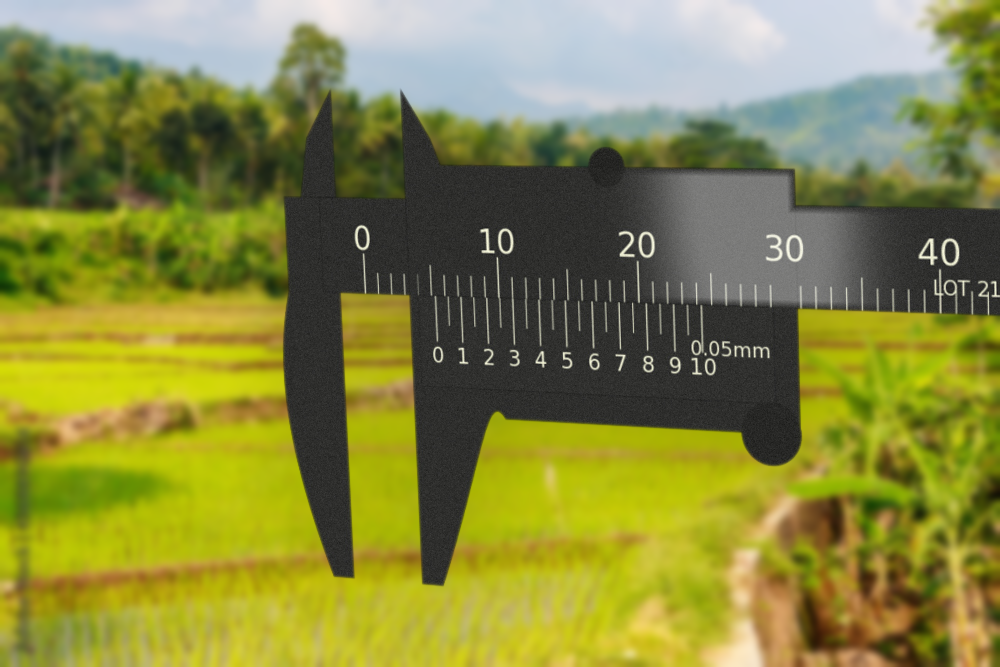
5.3
